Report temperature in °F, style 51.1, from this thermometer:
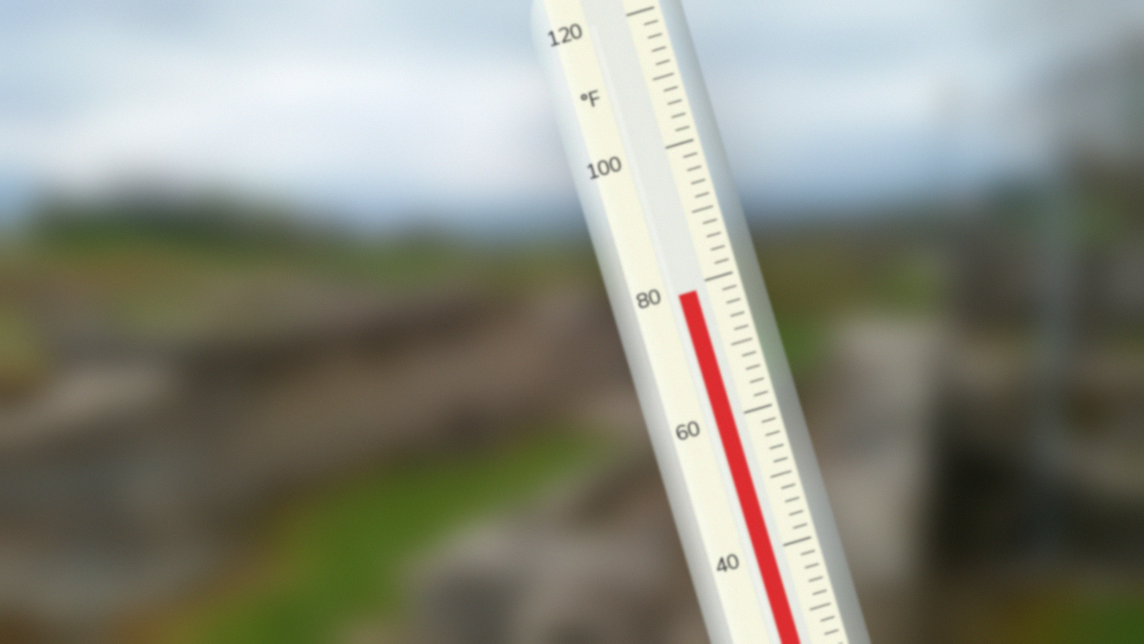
79
